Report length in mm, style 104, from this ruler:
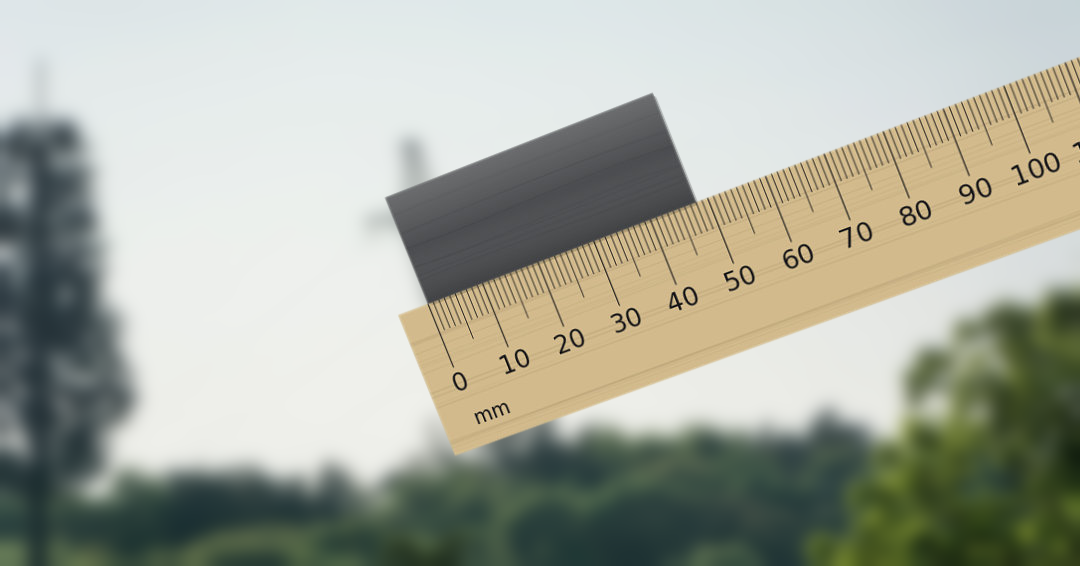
48
